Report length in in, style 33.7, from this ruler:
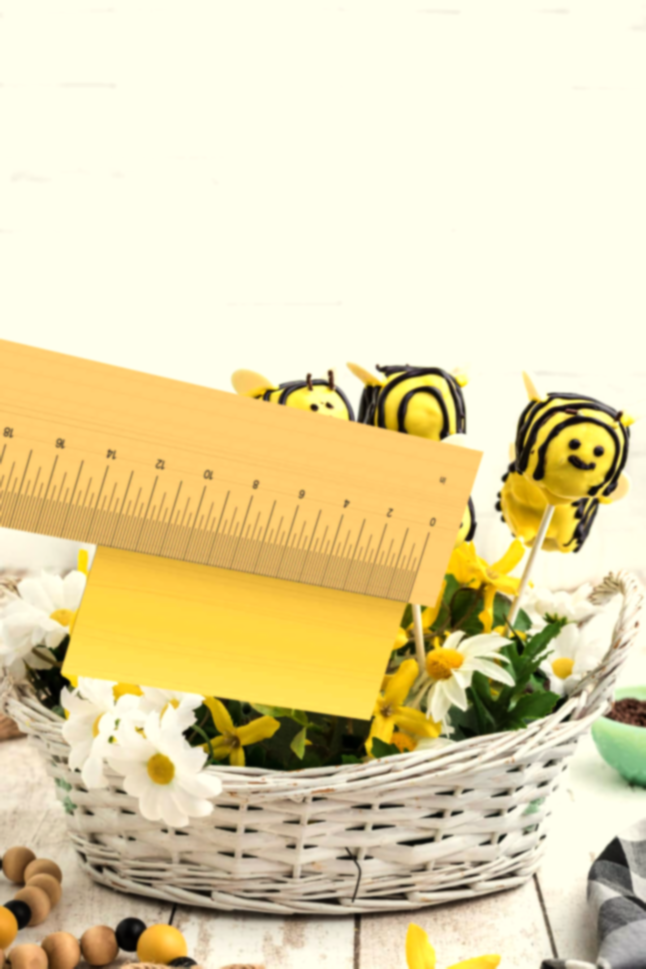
13.5
